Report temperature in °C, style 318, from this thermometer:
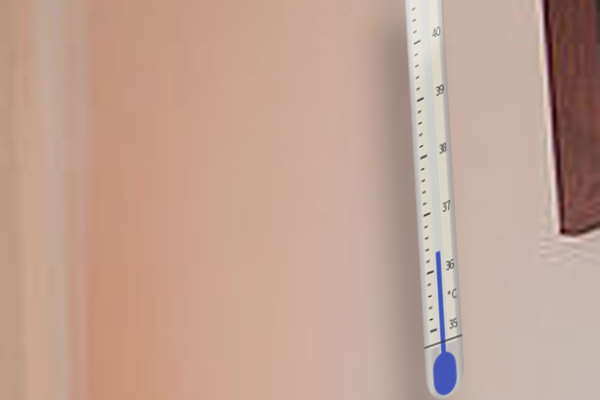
36.3
